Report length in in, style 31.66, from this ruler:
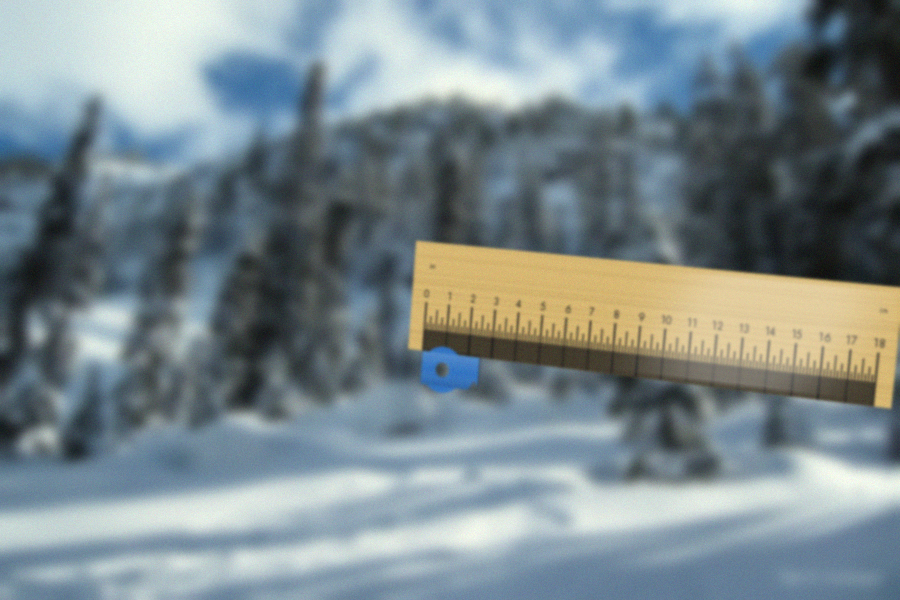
2.5
